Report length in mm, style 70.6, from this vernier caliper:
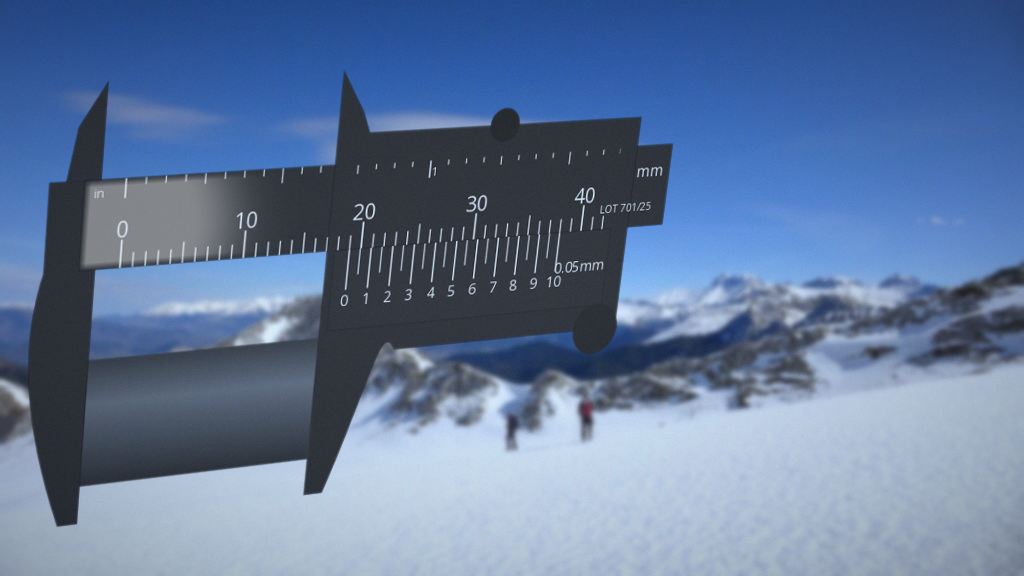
19.0
